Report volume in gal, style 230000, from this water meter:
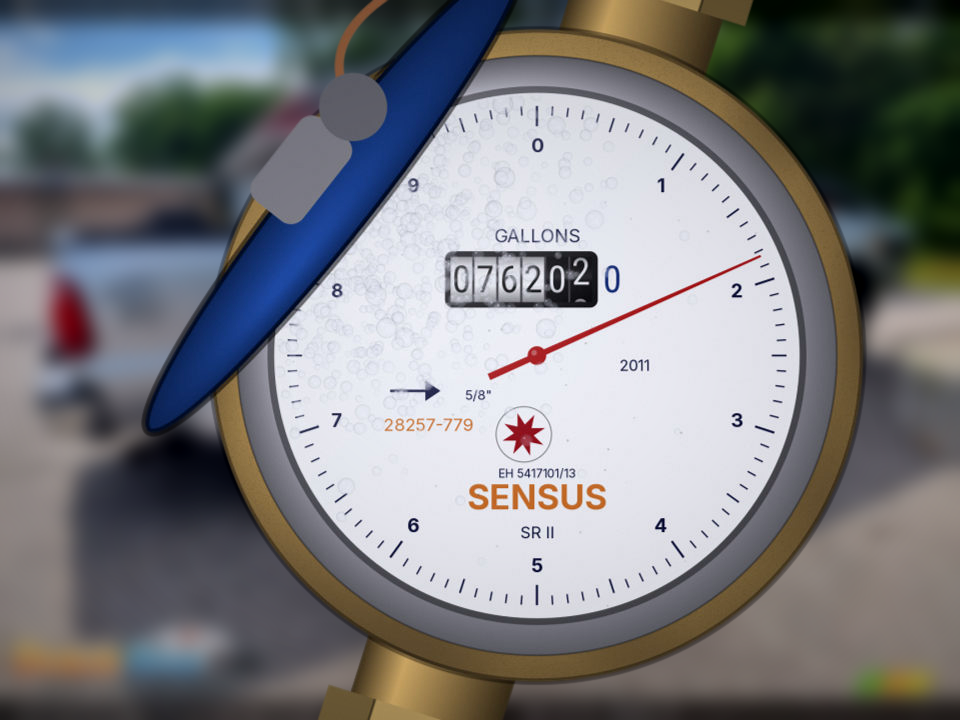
762021.8
